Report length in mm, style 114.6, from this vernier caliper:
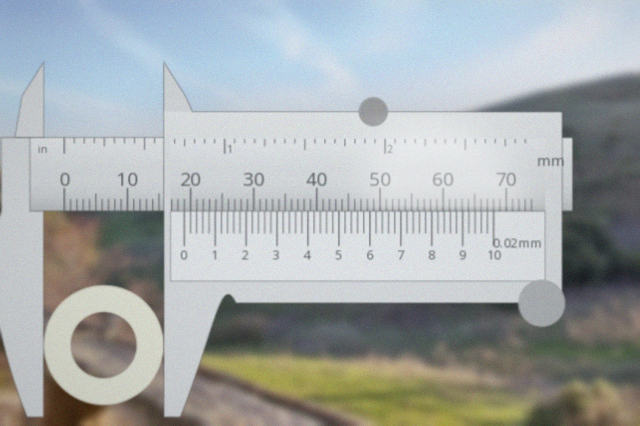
19.0
